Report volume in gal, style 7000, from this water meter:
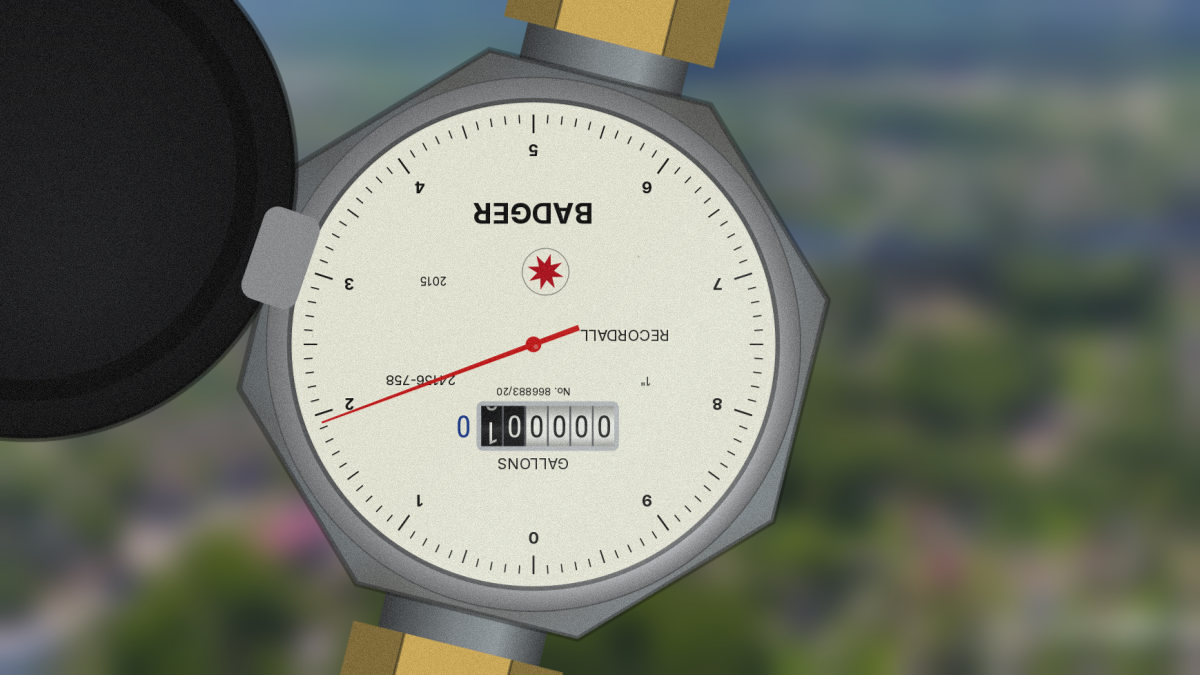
11.9
